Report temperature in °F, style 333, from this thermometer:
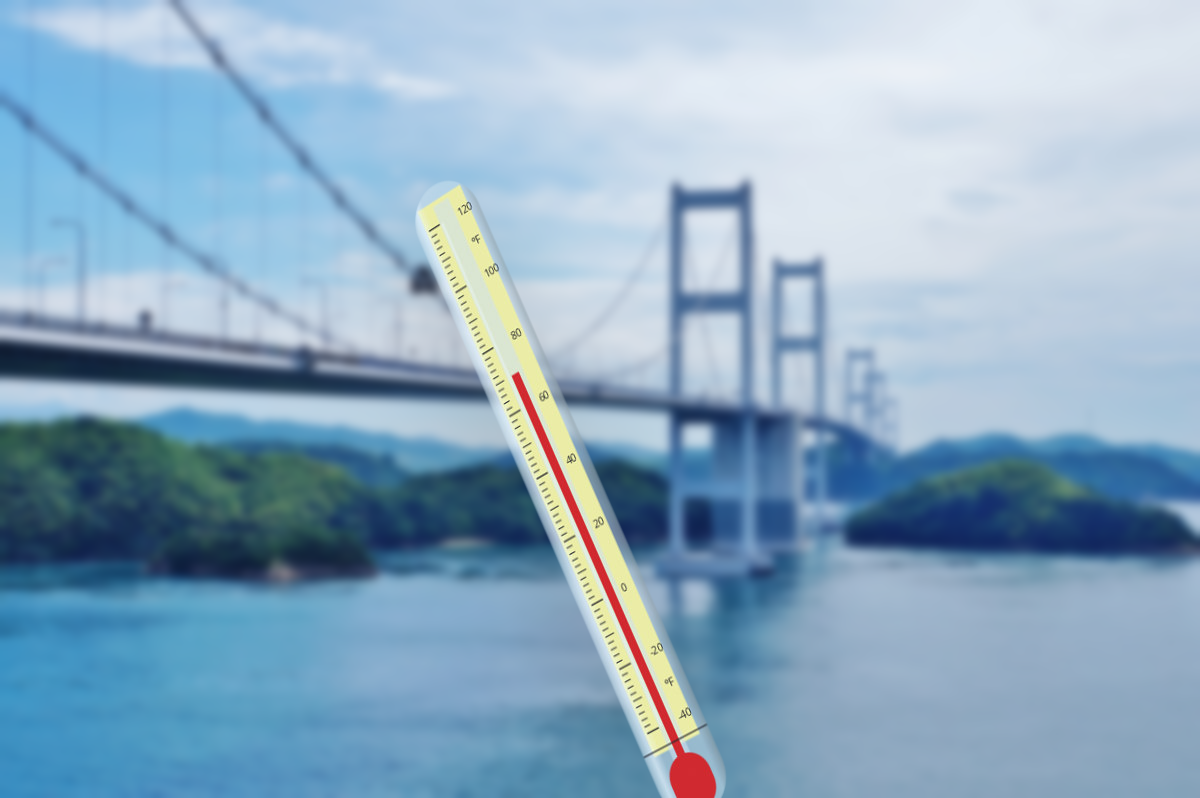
70
